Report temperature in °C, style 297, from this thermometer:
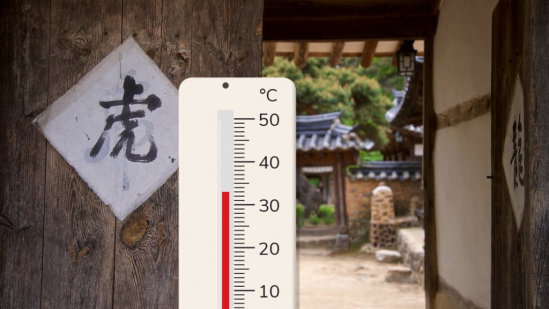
33
